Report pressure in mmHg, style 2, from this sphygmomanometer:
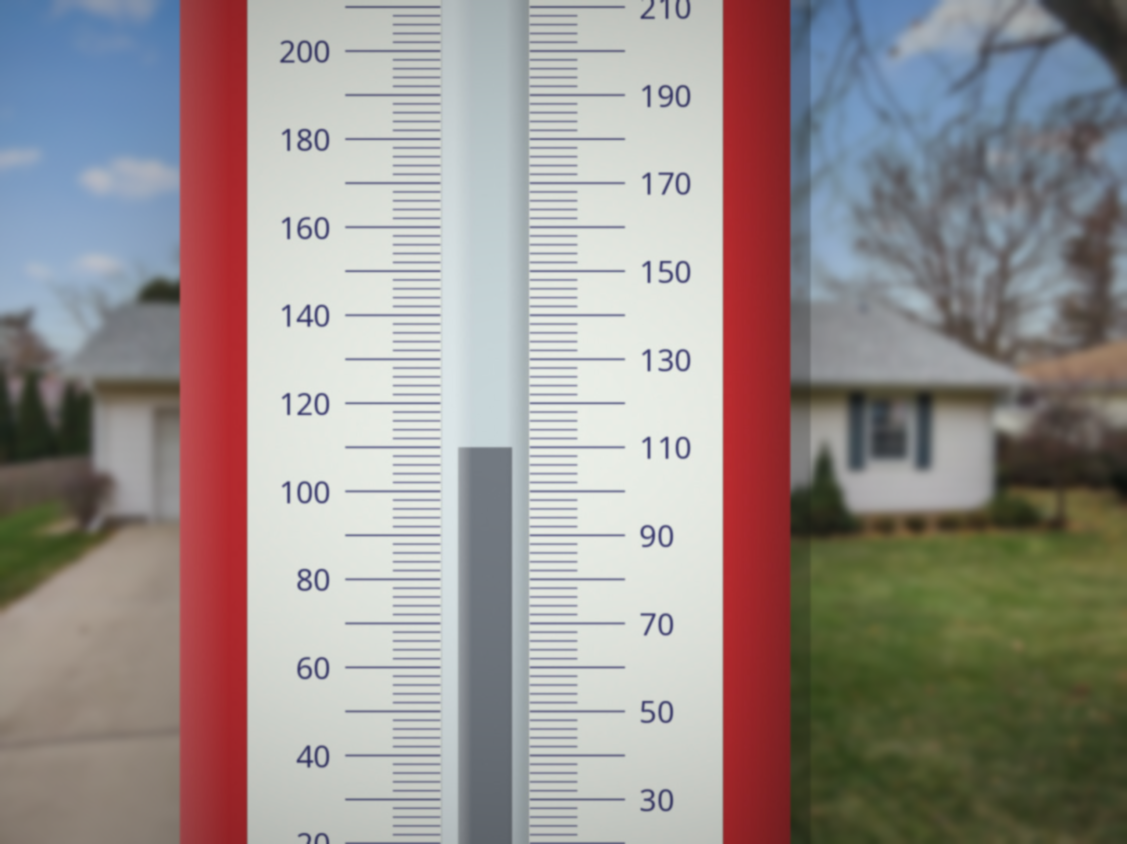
110
